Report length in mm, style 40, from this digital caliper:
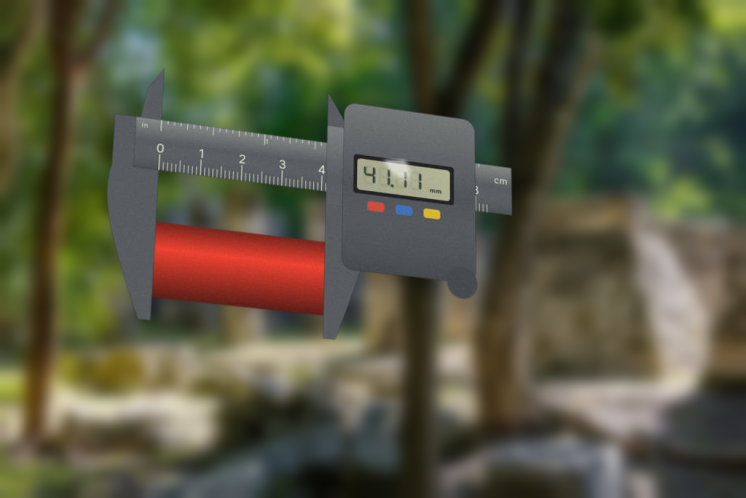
41.11
